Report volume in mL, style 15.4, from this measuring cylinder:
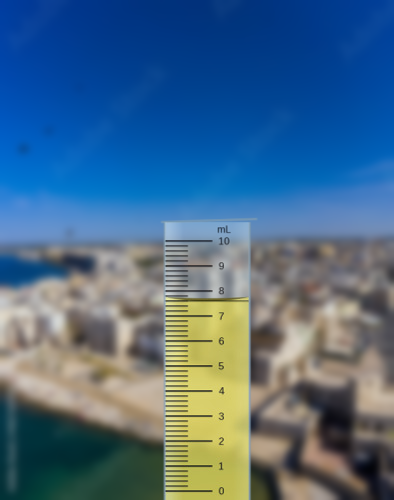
7.6
